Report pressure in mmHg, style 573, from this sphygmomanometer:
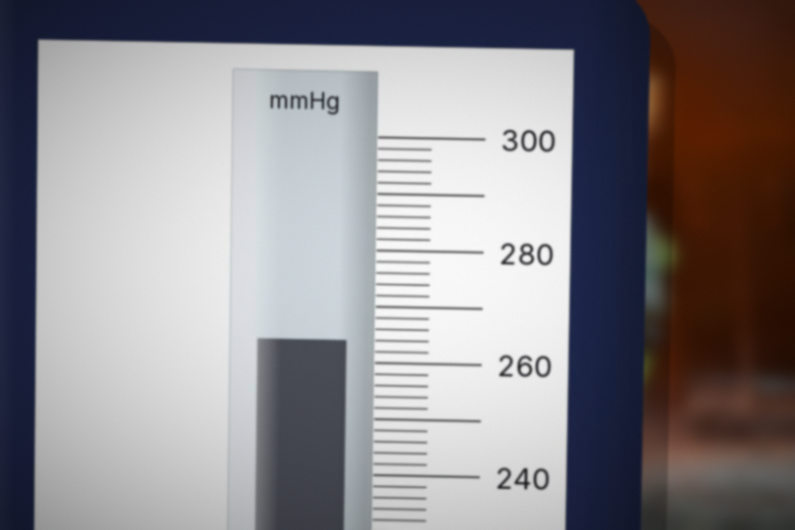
264
